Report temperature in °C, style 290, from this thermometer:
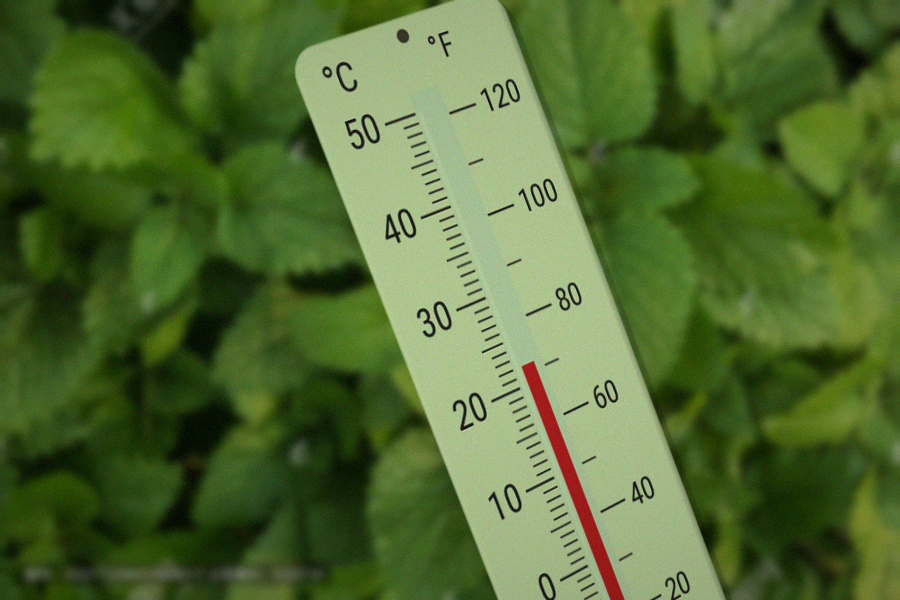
22
